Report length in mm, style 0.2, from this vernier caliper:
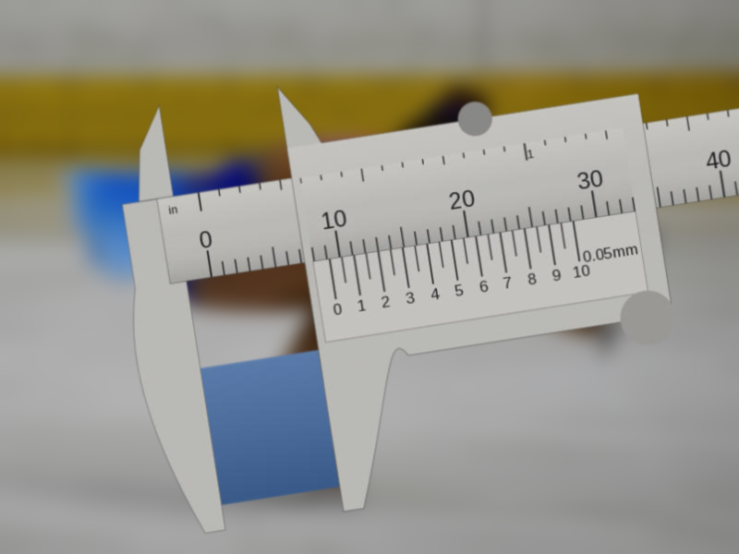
9.2
